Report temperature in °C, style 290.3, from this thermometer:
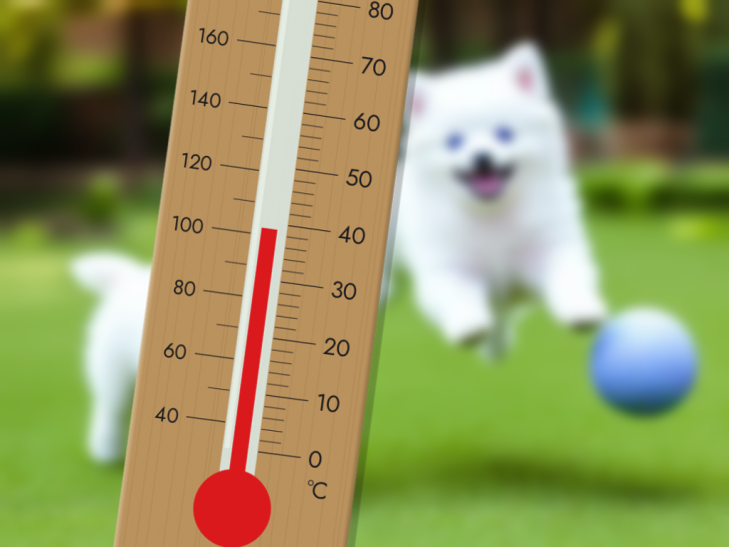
39
